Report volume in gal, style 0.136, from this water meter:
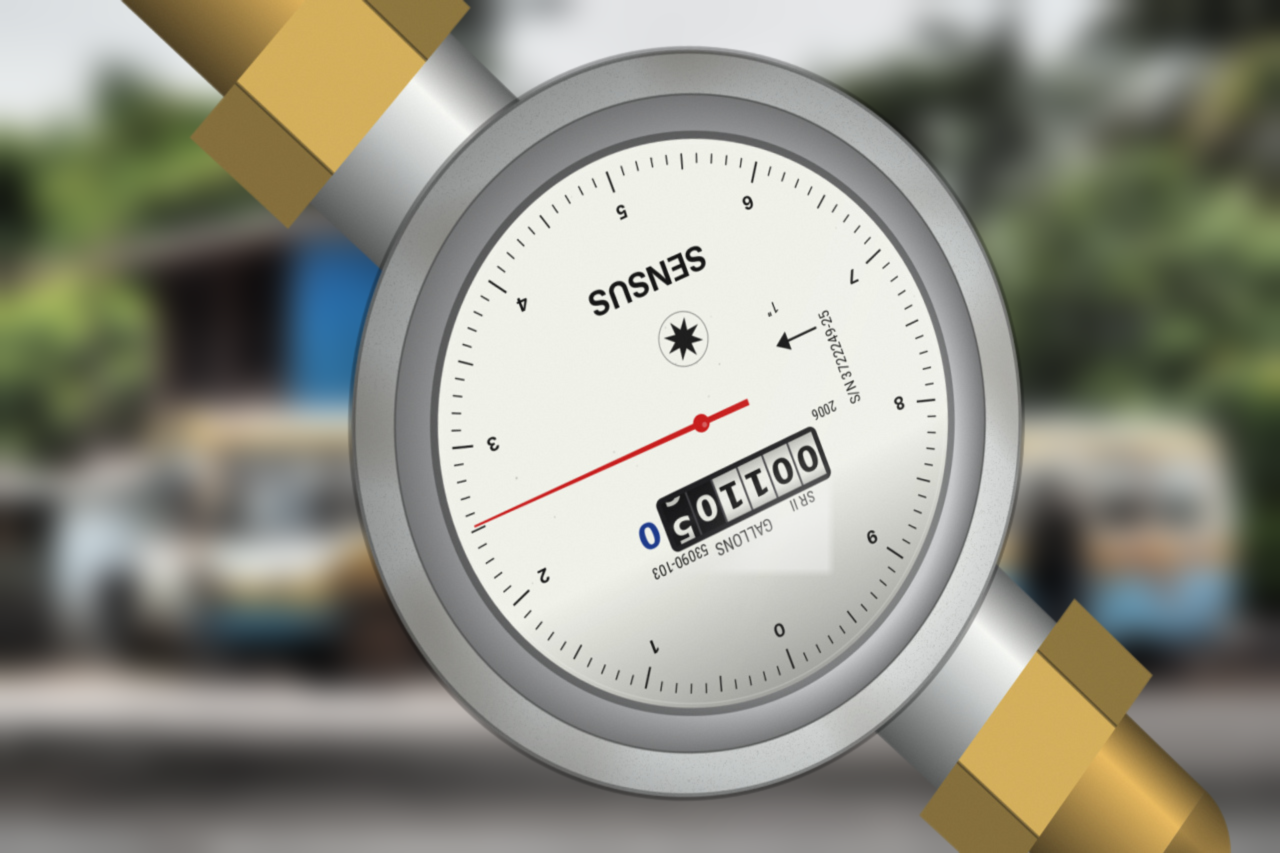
11052.5
